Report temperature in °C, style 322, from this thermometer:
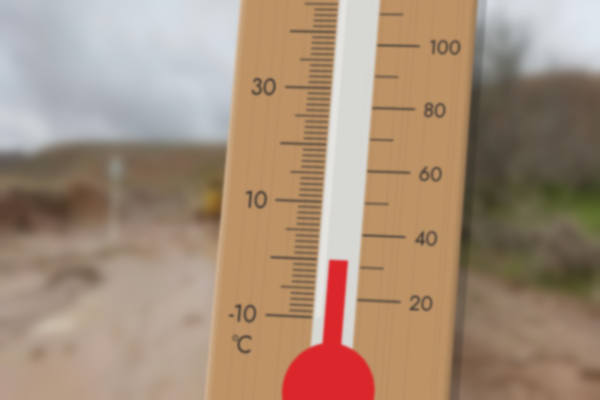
0
